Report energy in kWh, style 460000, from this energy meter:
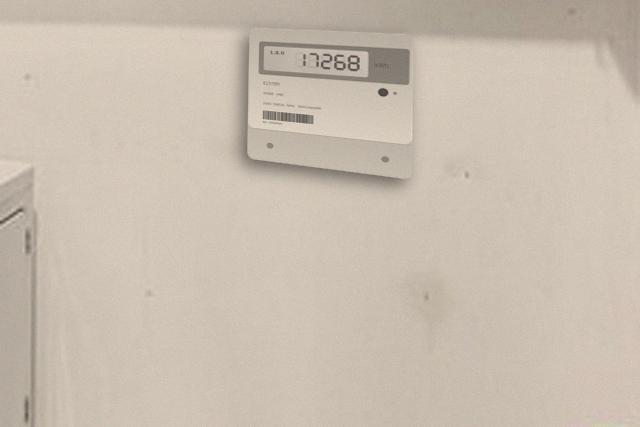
17268
